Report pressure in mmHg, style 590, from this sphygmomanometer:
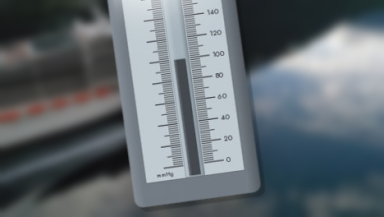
100
